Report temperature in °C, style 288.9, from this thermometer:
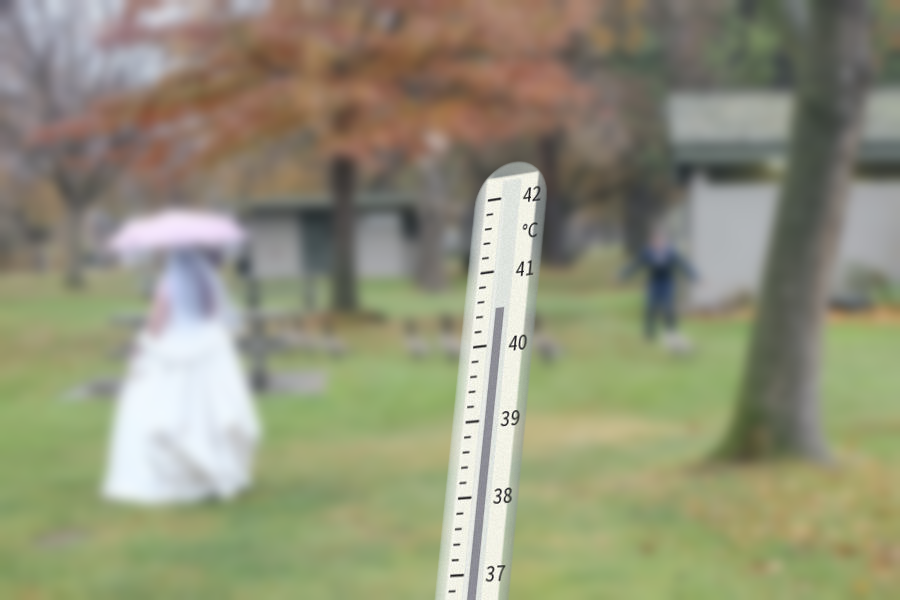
40.5
